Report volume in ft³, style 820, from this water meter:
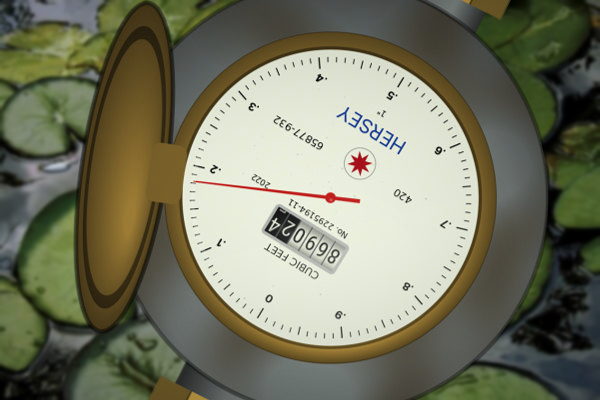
869024.18
